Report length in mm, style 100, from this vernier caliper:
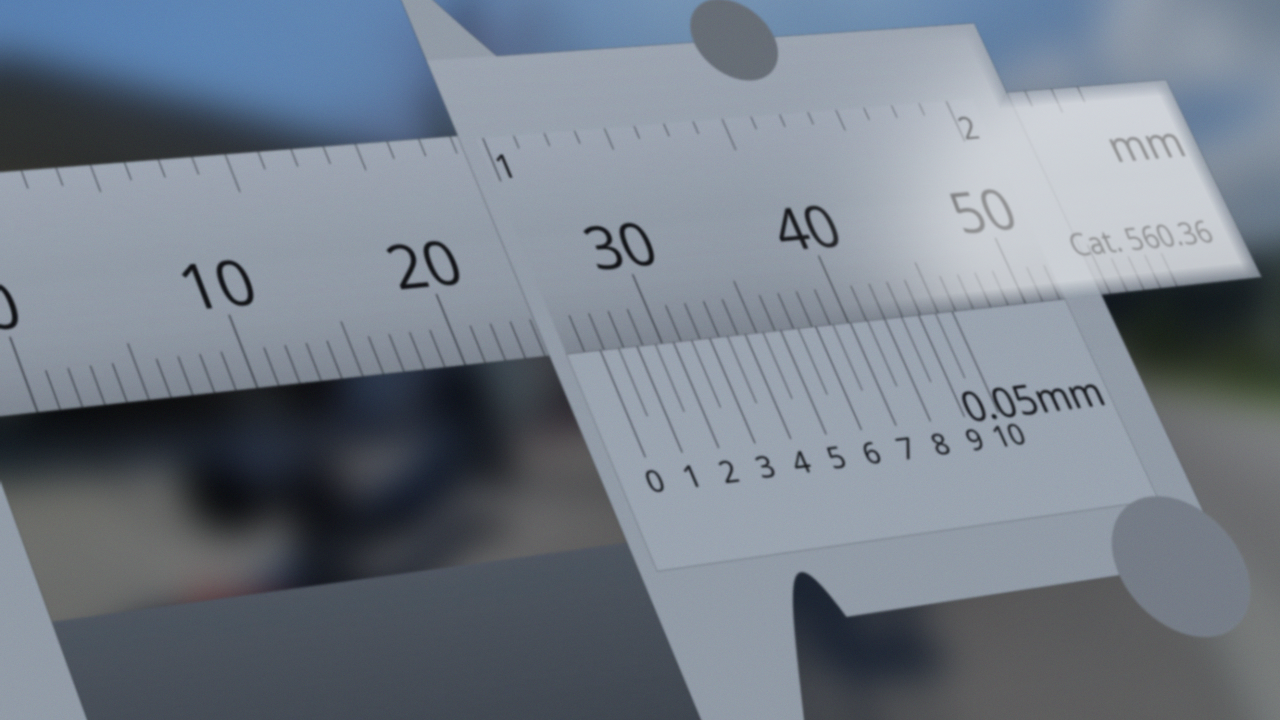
26.8
